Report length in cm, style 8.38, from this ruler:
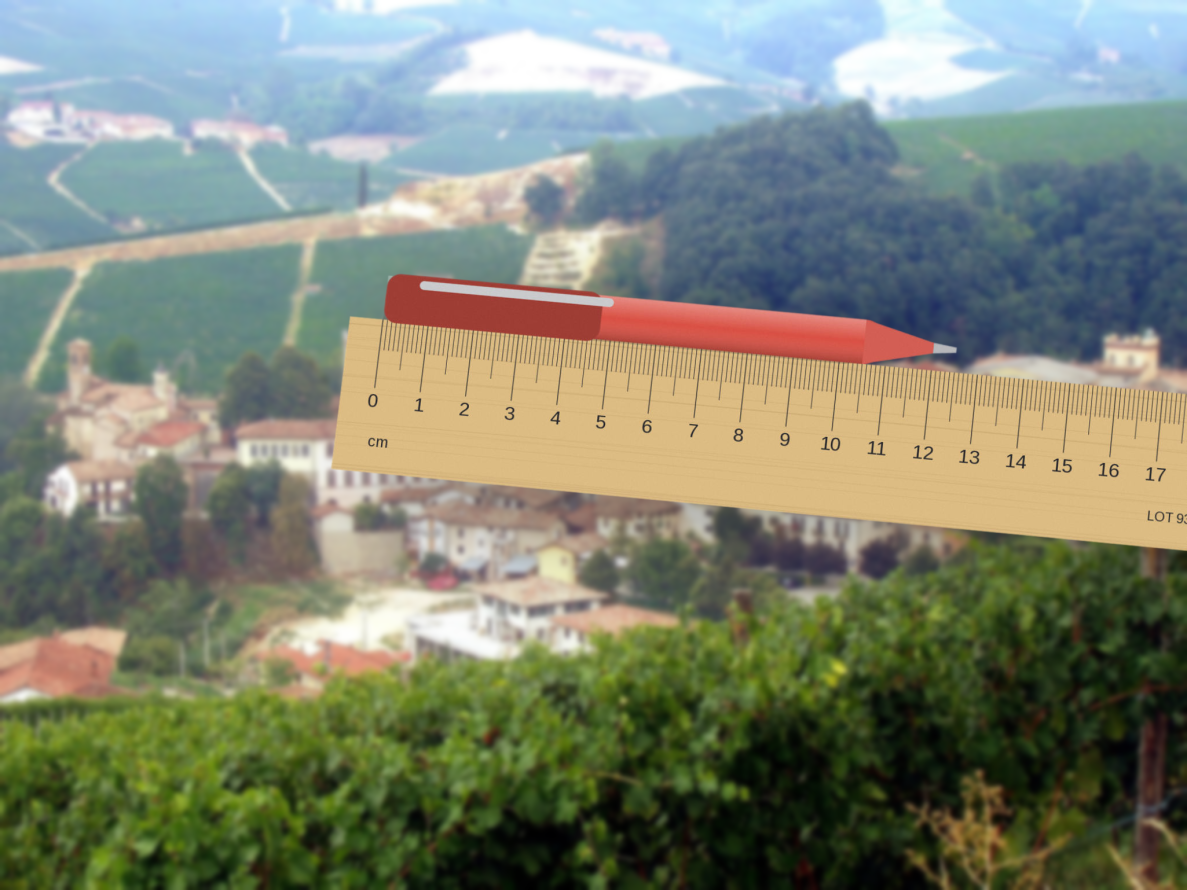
12.5
